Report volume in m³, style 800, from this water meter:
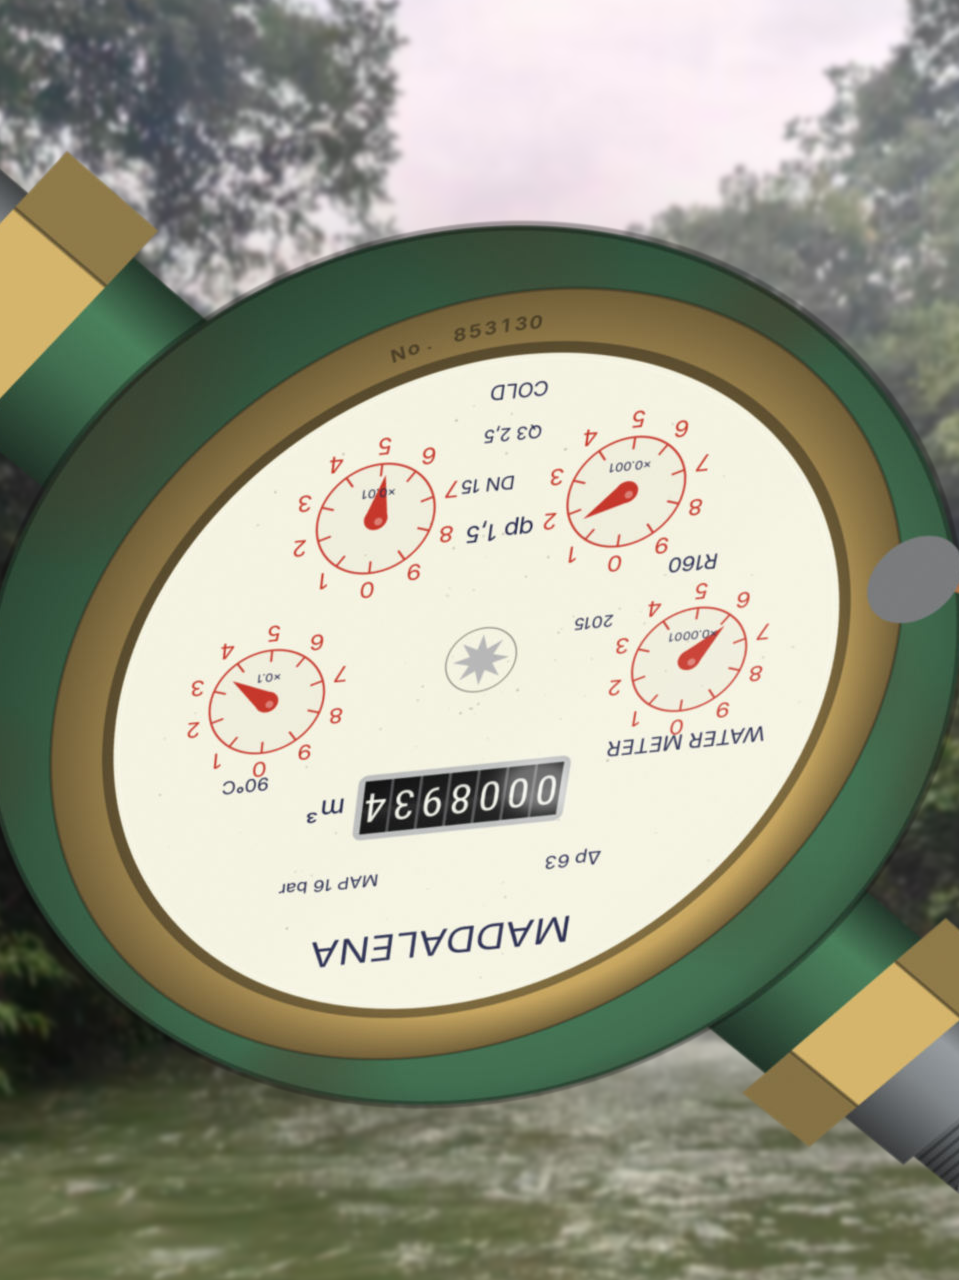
8934.3516
